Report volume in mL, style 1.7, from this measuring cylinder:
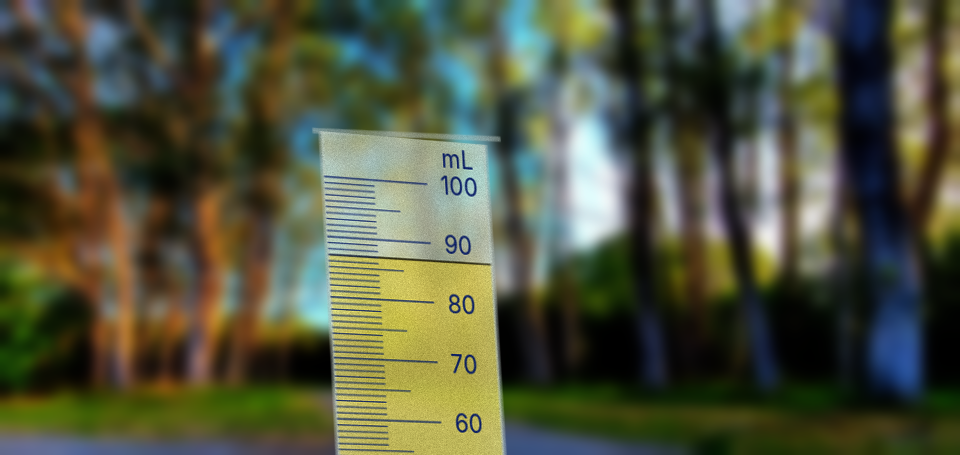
87
